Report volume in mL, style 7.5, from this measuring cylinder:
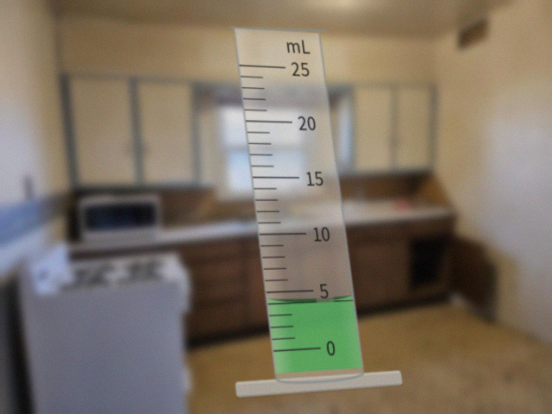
4
